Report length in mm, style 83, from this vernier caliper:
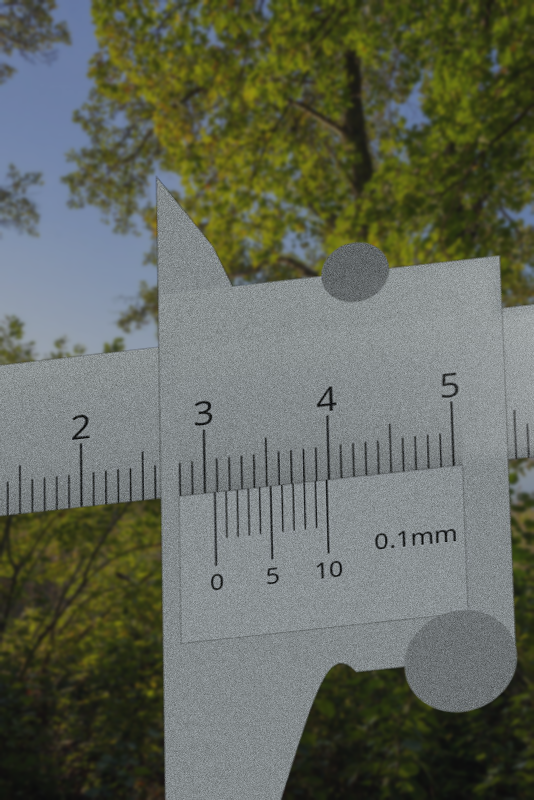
30.8
